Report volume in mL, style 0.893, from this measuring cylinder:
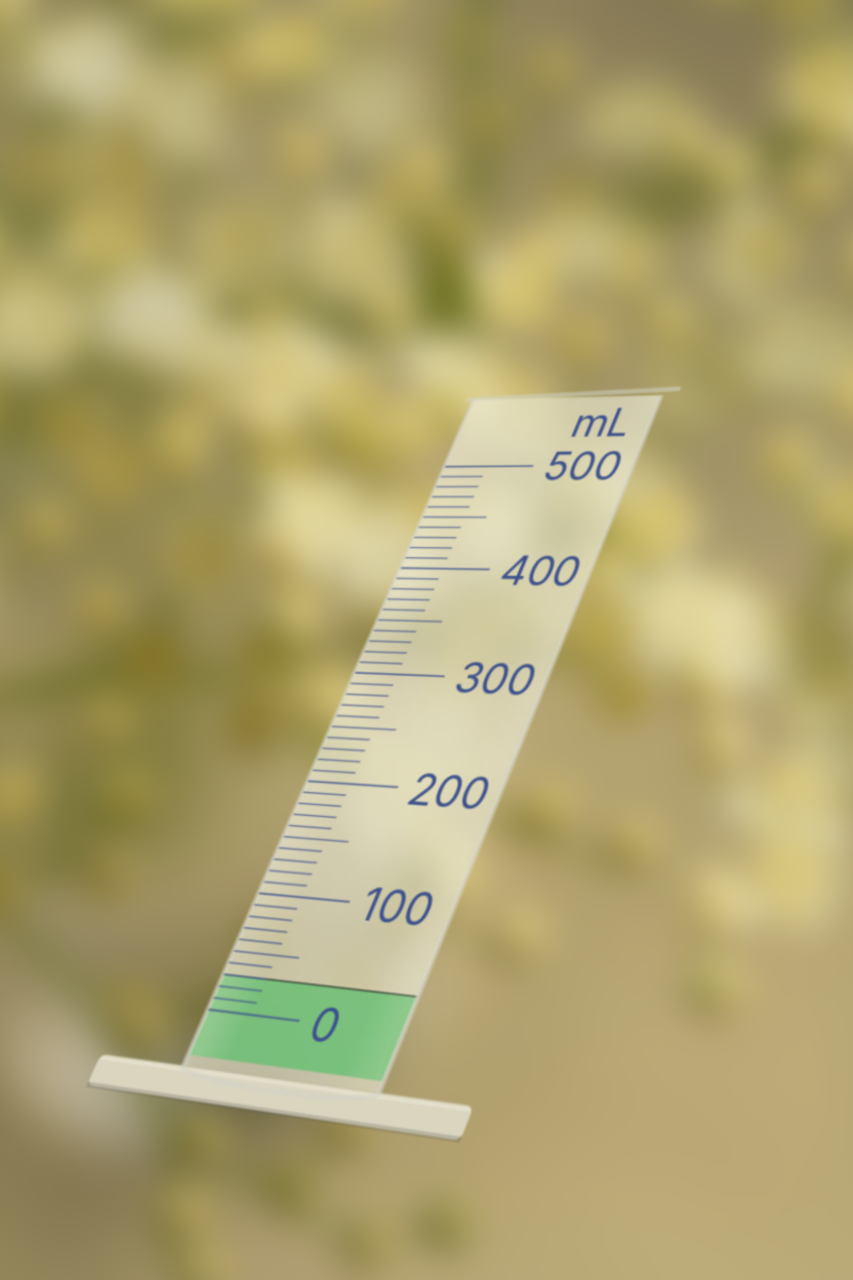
30
